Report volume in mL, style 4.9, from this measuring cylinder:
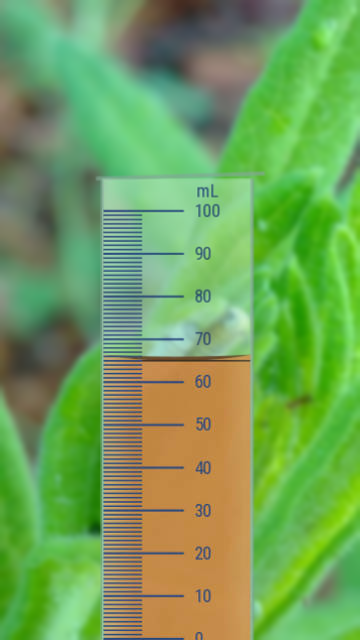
65
